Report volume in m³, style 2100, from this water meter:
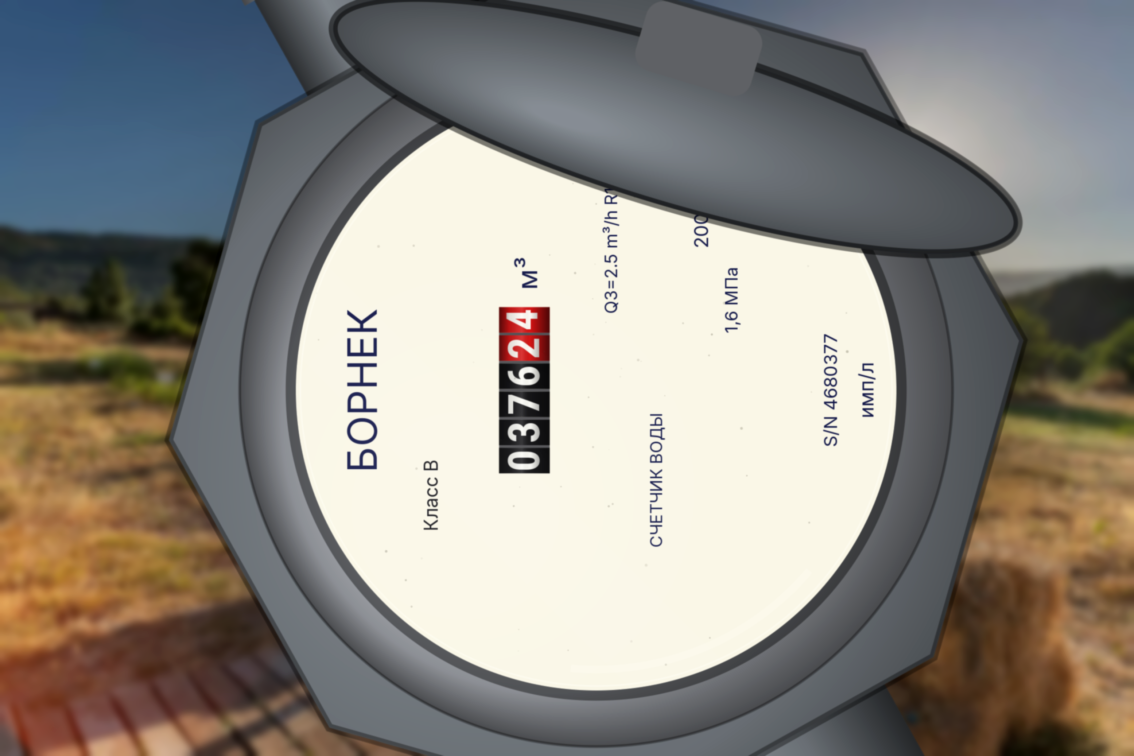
376.24
